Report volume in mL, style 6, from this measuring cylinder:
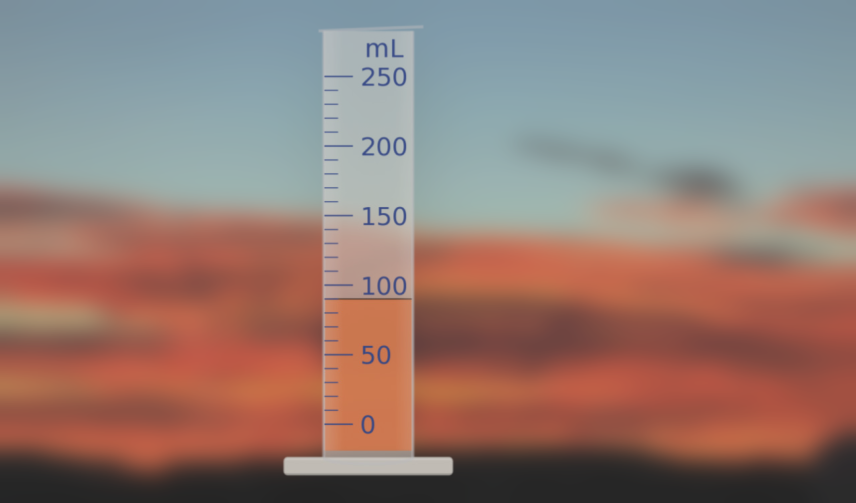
90
